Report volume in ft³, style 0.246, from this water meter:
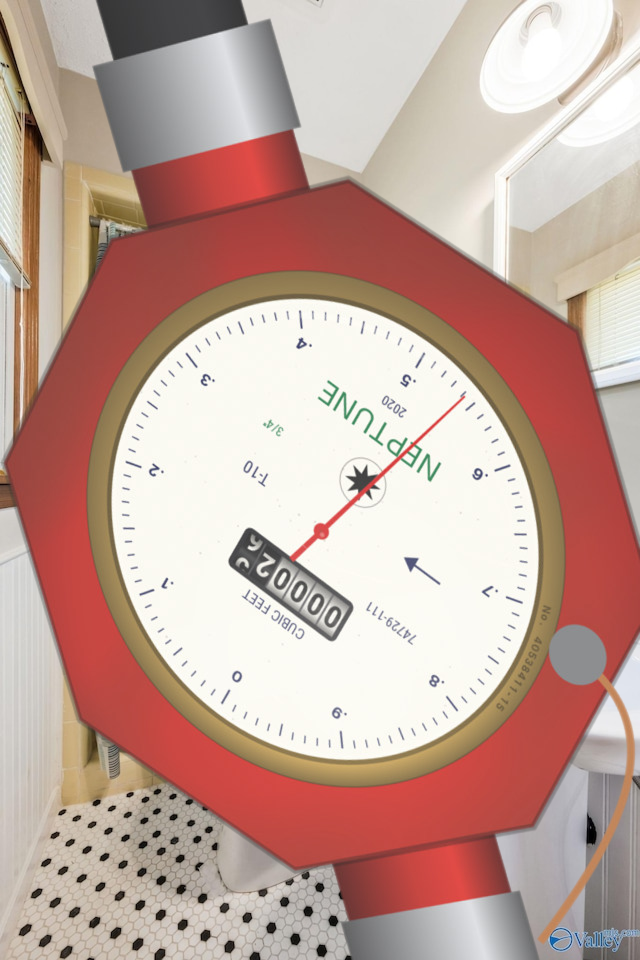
25.54
